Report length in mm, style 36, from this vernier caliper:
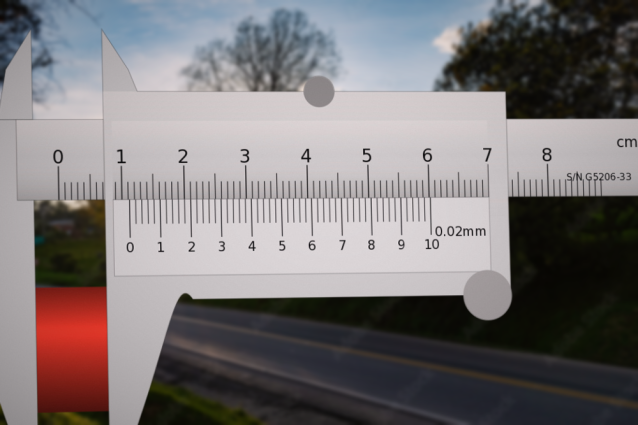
11.2
